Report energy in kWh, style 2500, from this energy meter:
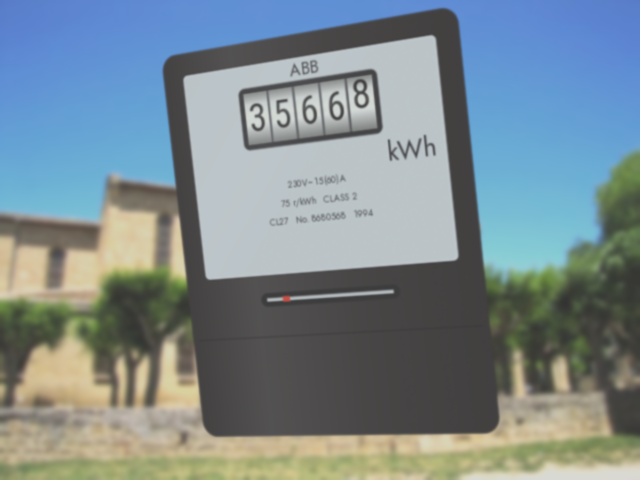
35668
